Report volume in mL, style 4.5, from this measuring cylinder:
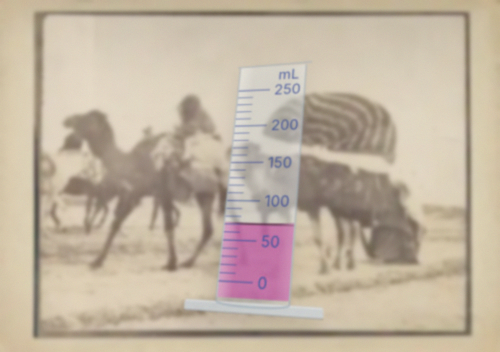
70
